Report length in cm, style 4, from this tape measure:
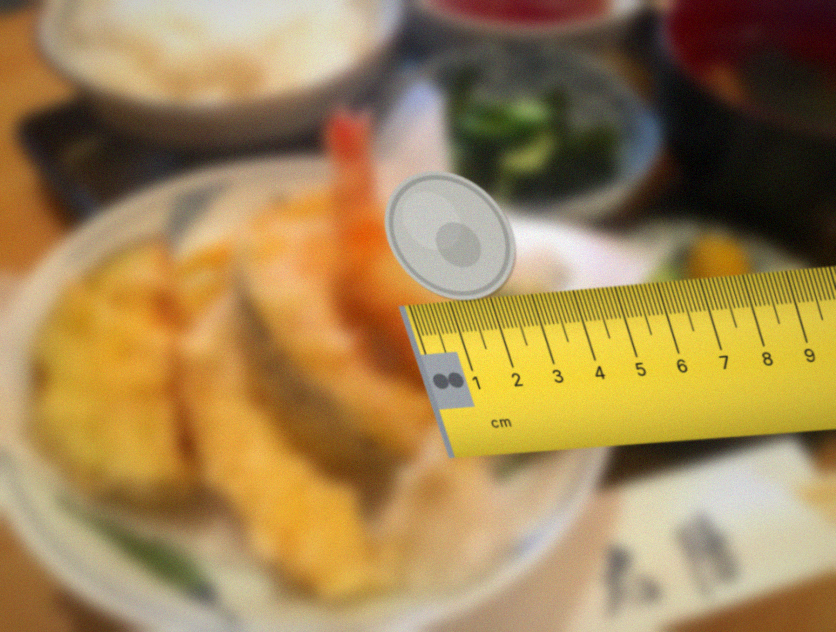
3
